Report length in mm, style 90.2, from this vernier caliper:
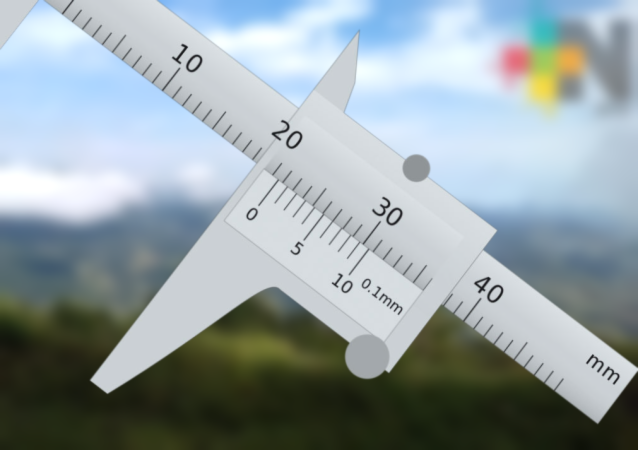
21.6
